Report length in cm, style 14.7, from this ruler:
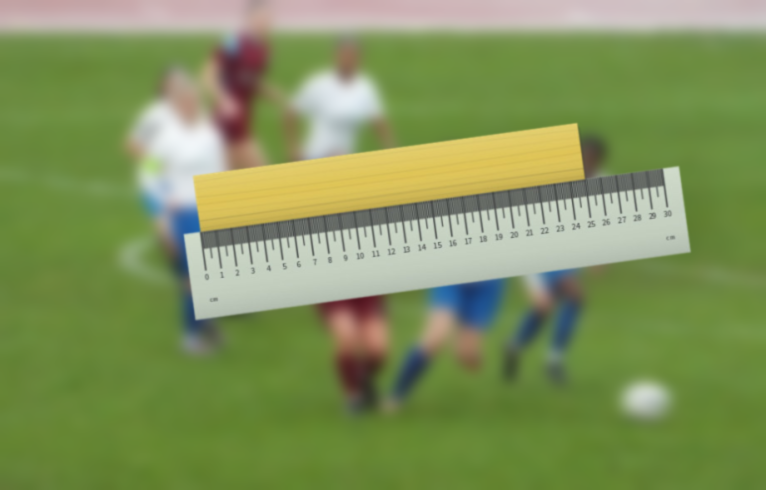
25
